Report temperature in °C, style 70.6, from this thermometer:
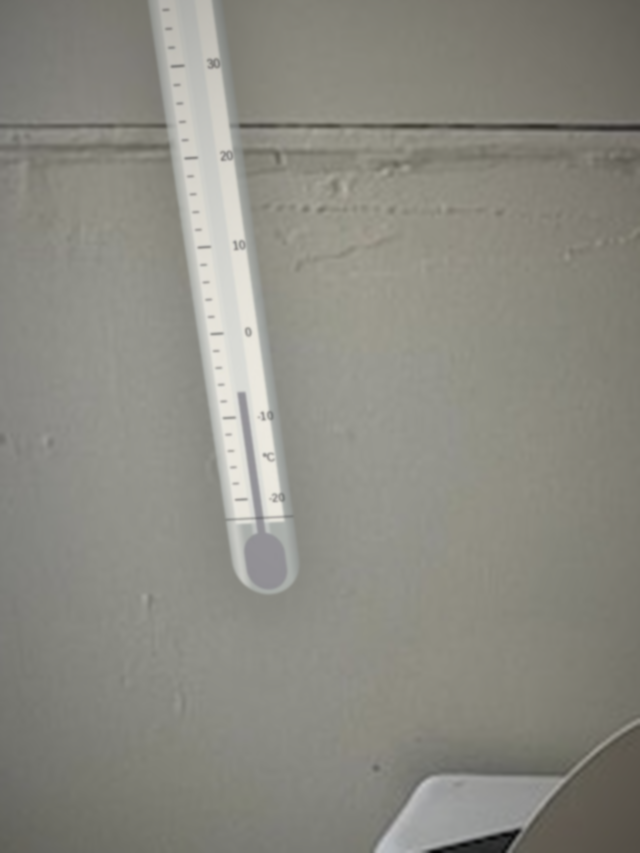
-7
